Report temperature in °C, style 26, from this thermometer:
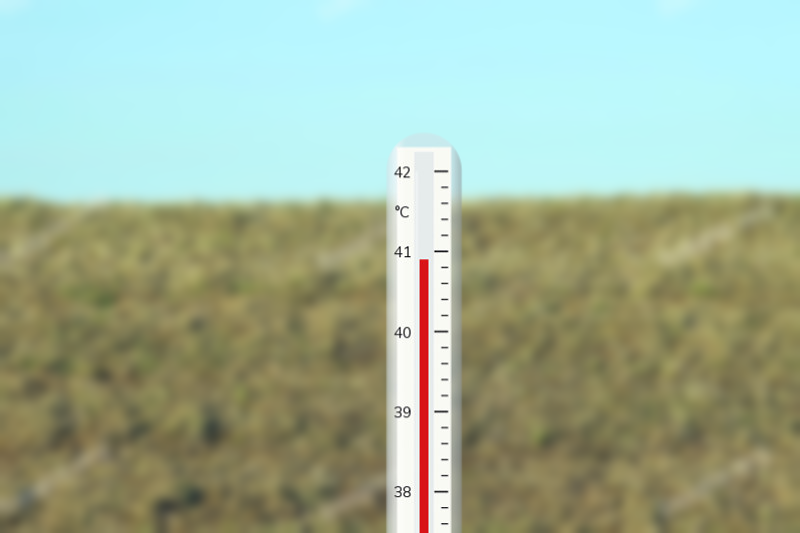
40.9
